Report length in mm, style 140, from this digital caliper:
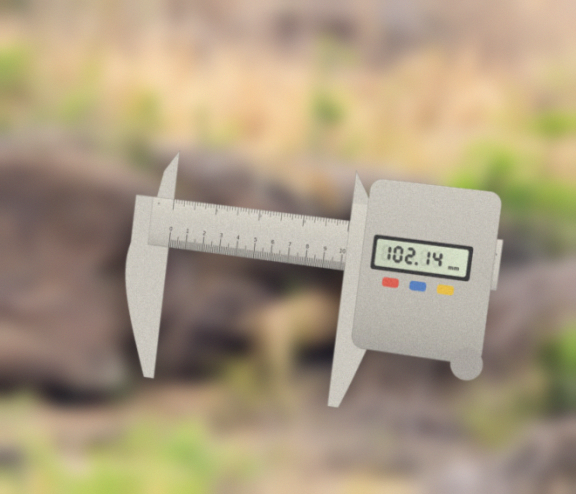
102.14
